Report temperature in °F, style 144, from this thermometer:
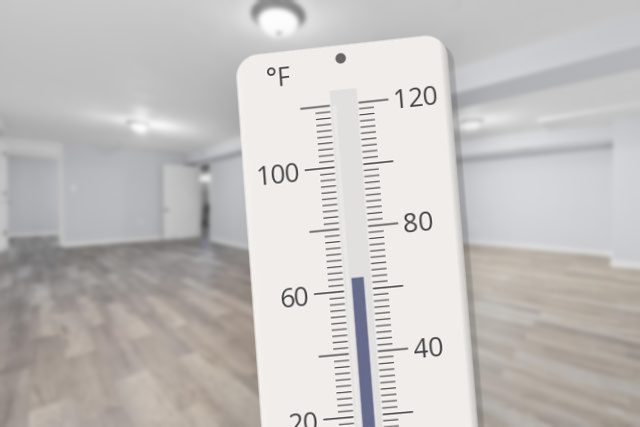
64
